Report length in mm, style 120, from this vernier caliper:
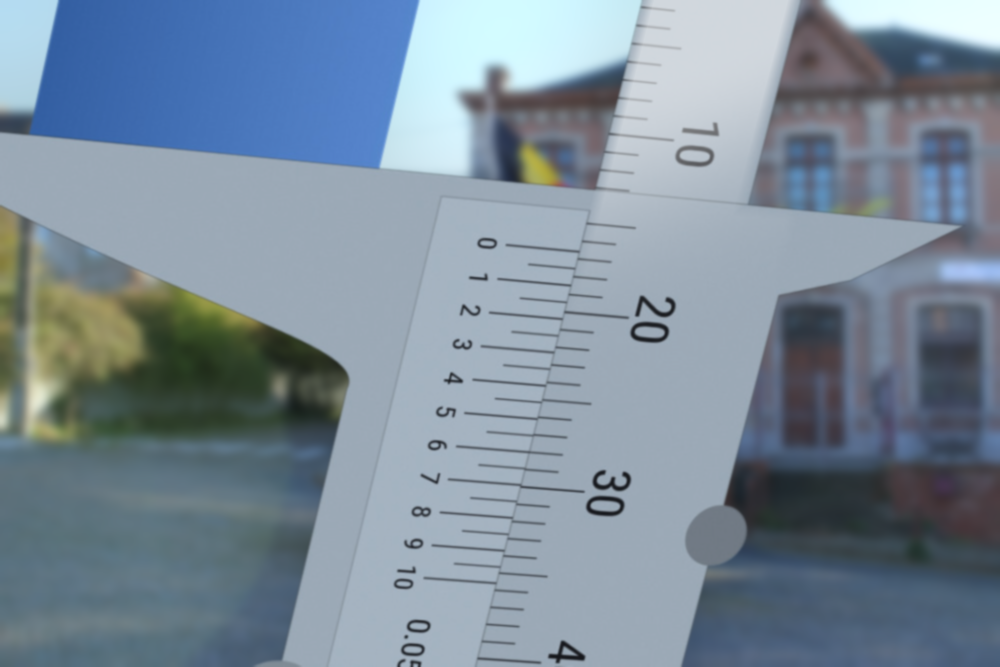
16.6
